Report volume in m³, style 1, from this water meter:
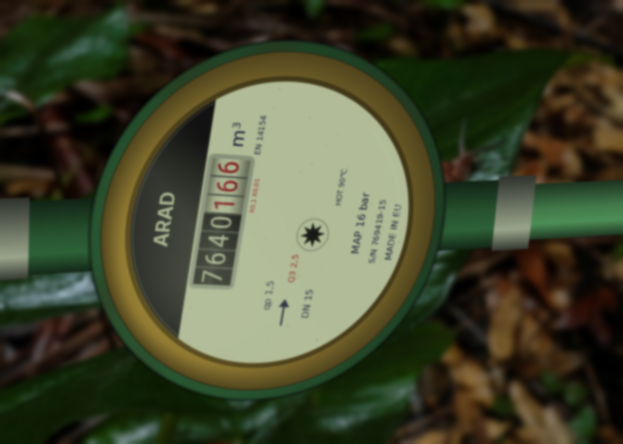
7640.166
